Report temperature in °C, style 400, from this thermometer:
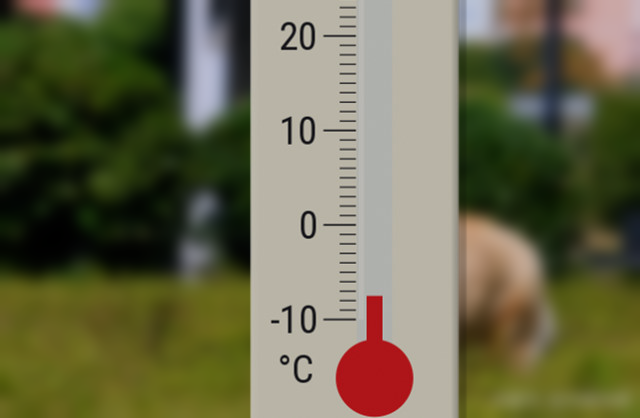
-7.5
